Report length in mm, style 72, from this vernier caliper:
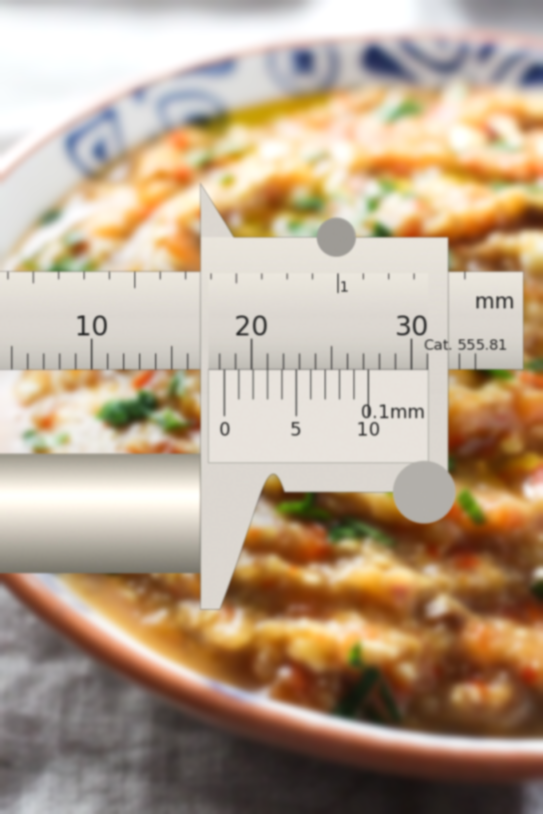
18.3
